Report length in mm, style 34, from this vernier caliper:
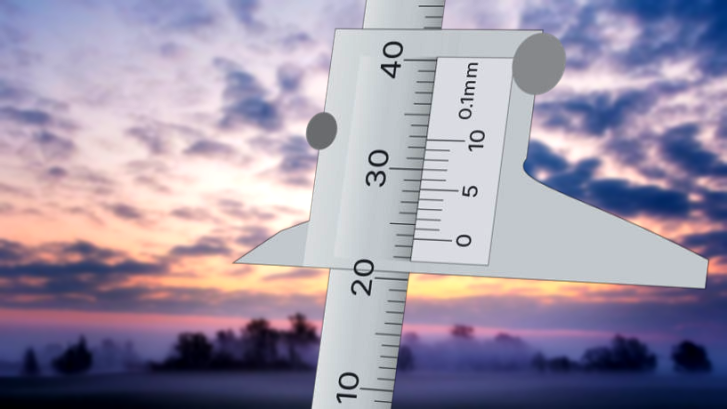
23.7
